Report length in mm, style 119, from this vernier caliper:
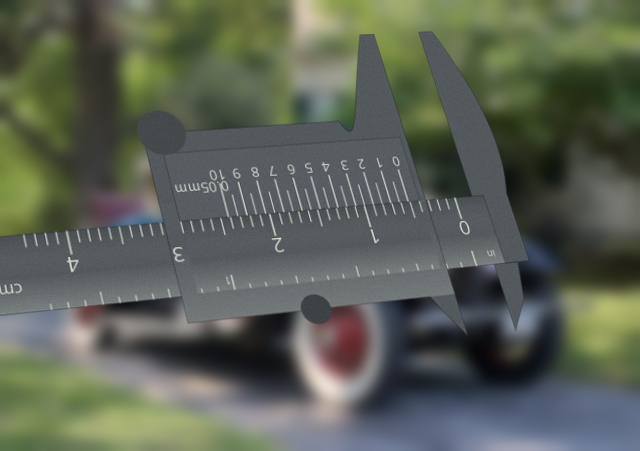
5.2
